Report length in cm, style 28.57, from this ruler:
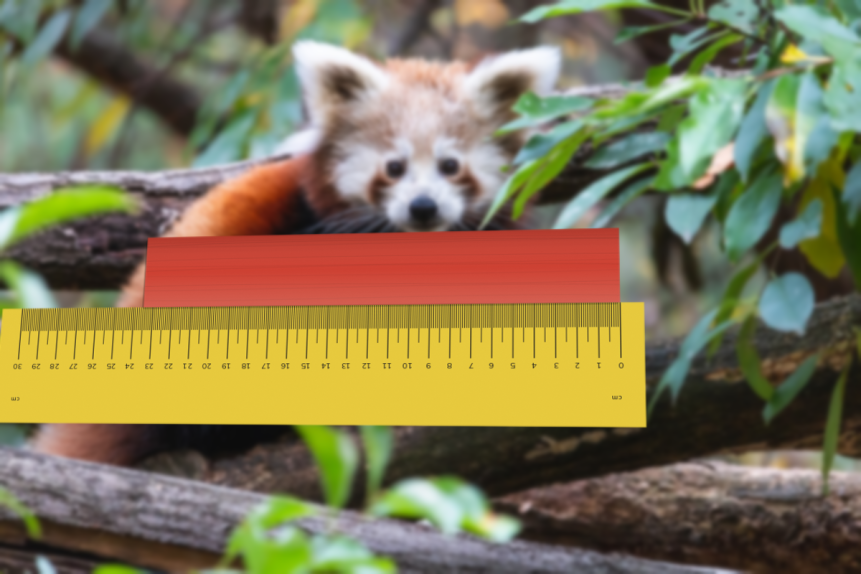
23.5
